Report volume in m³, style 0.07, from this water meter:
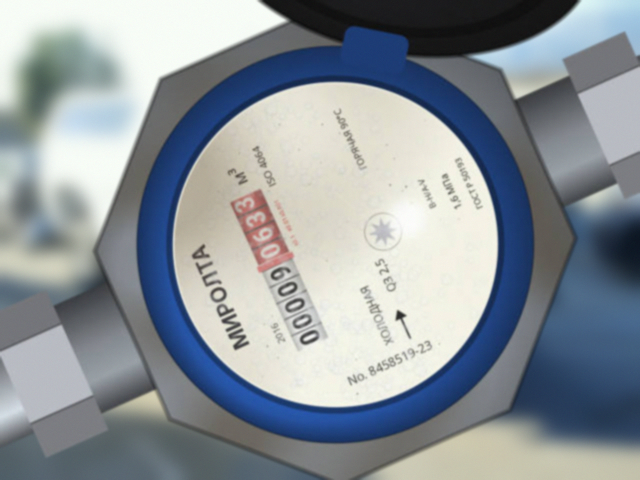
9.0633
